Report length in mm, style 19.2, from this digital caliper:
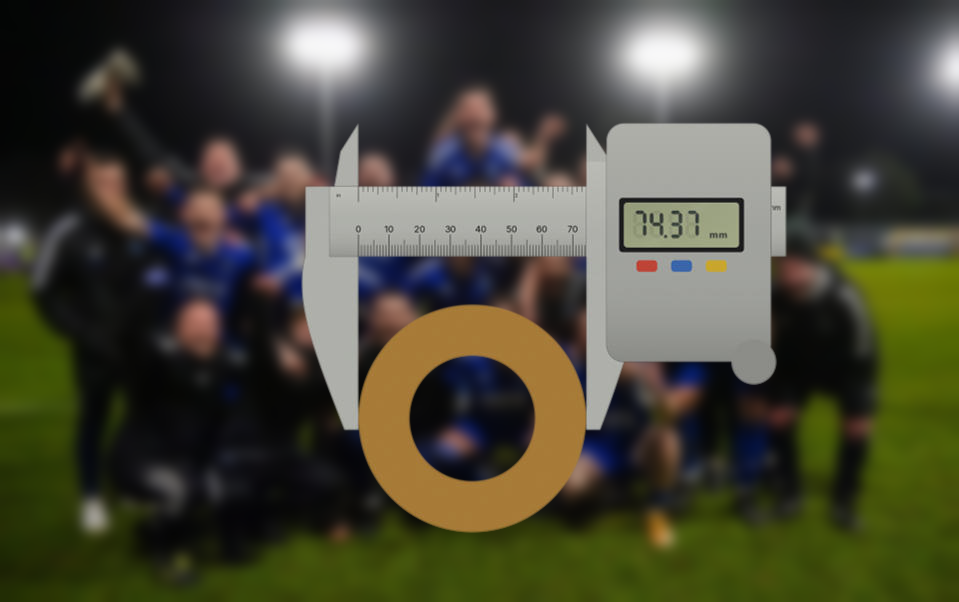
74.37
